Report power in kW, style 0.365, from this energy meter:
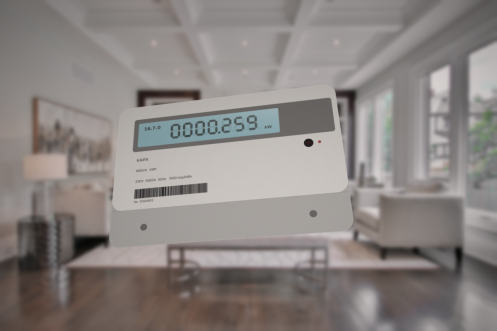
0.259
